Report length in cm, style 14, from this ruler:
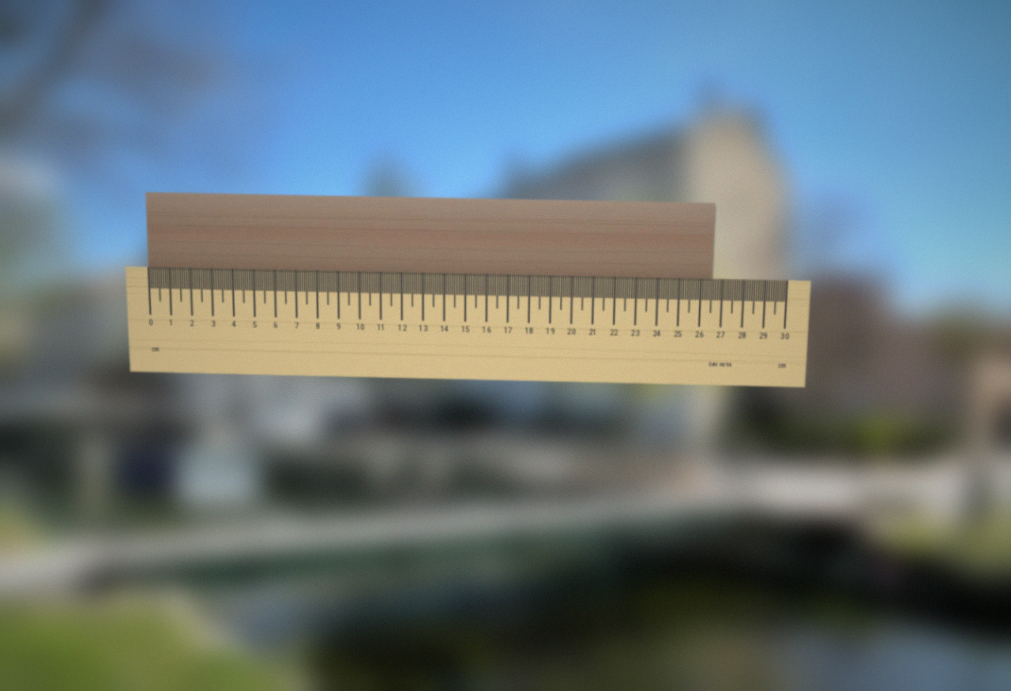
26.5
